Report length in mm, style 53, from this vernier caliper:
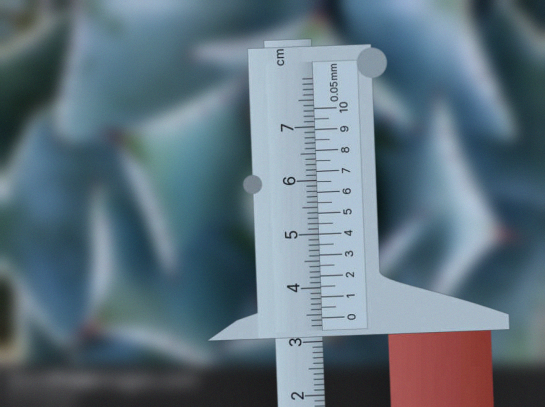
34.4
